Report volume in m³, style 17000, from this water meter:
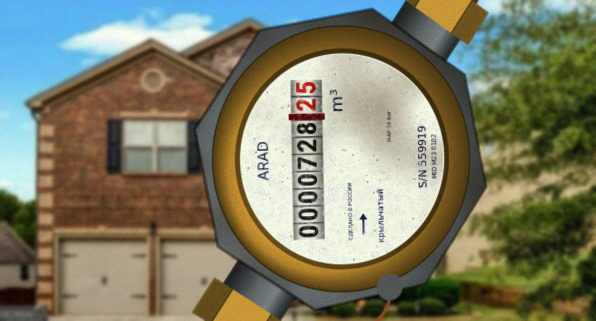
728.25
